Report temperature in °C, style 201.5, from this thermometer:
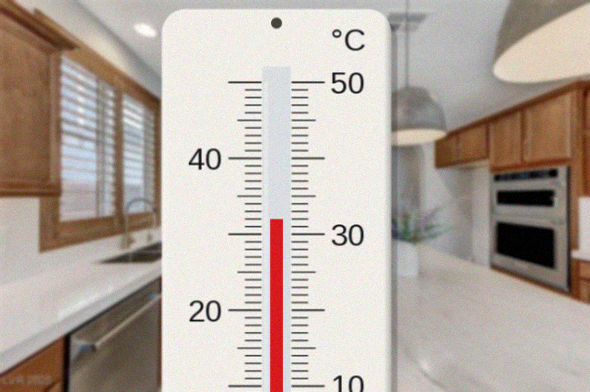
32
